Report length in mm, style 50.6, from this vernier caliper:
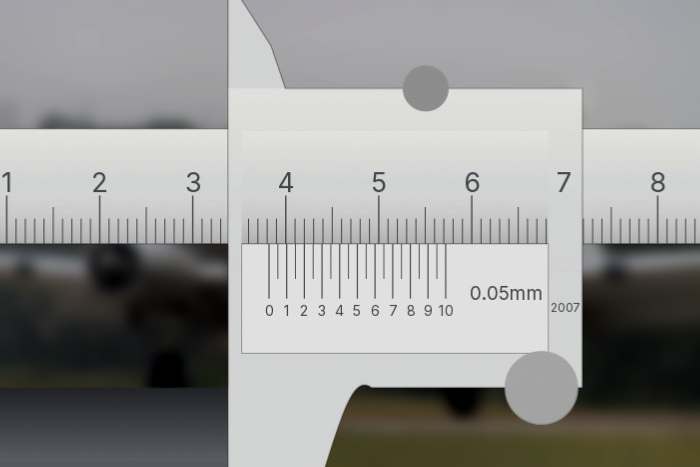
38.2
